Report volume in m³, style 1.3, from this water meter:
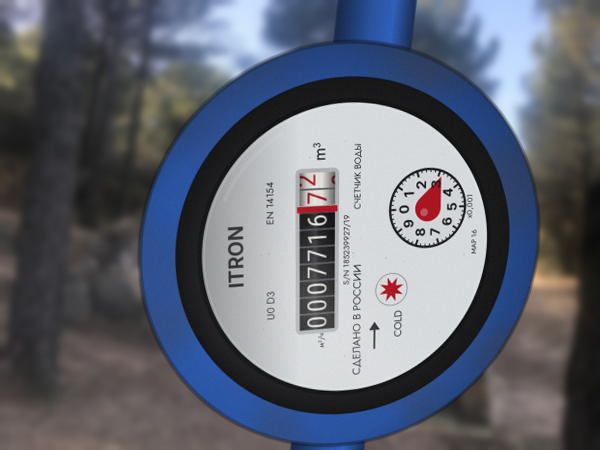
7716.723
